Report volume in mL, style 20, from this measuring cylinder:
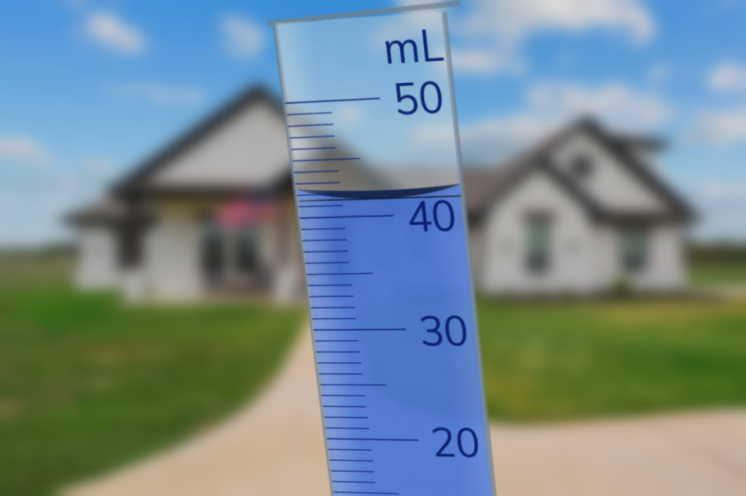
41.5
